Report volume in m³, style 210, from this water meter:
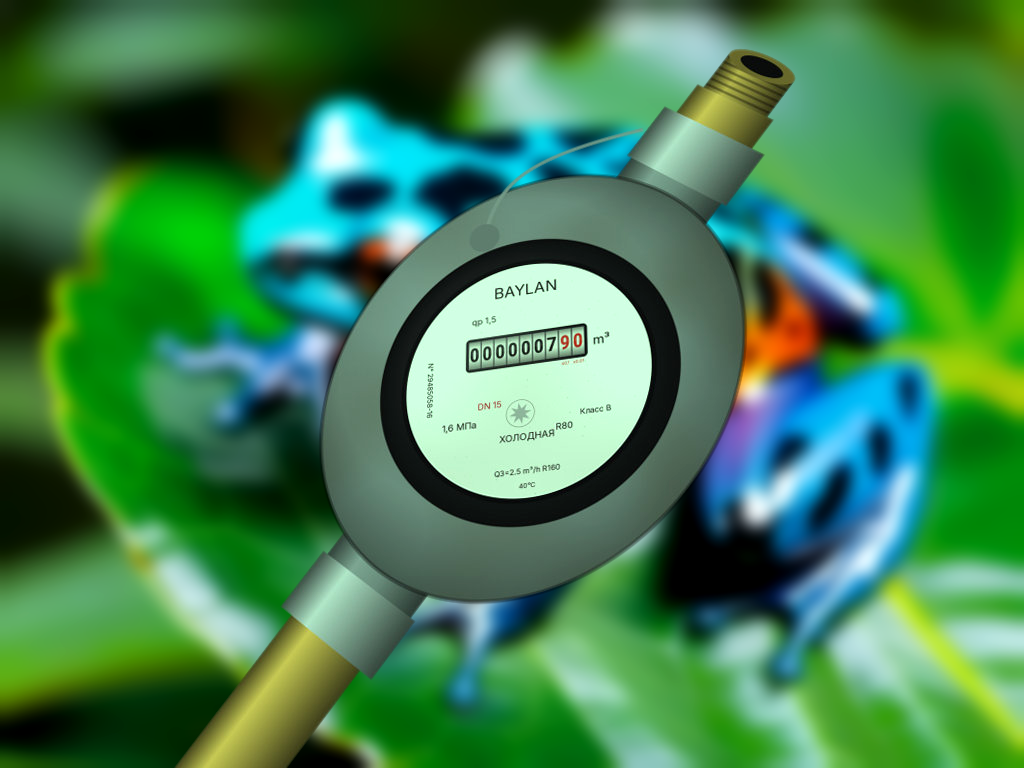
7.90
